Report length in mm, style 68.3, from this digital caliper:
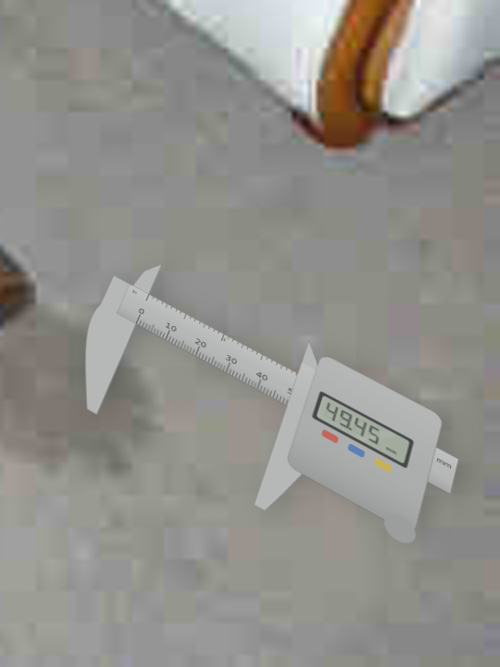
49.45
